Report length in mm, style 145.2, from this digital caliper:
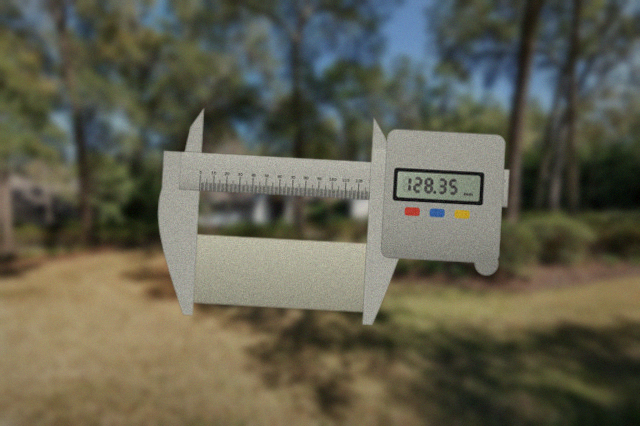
128.35
